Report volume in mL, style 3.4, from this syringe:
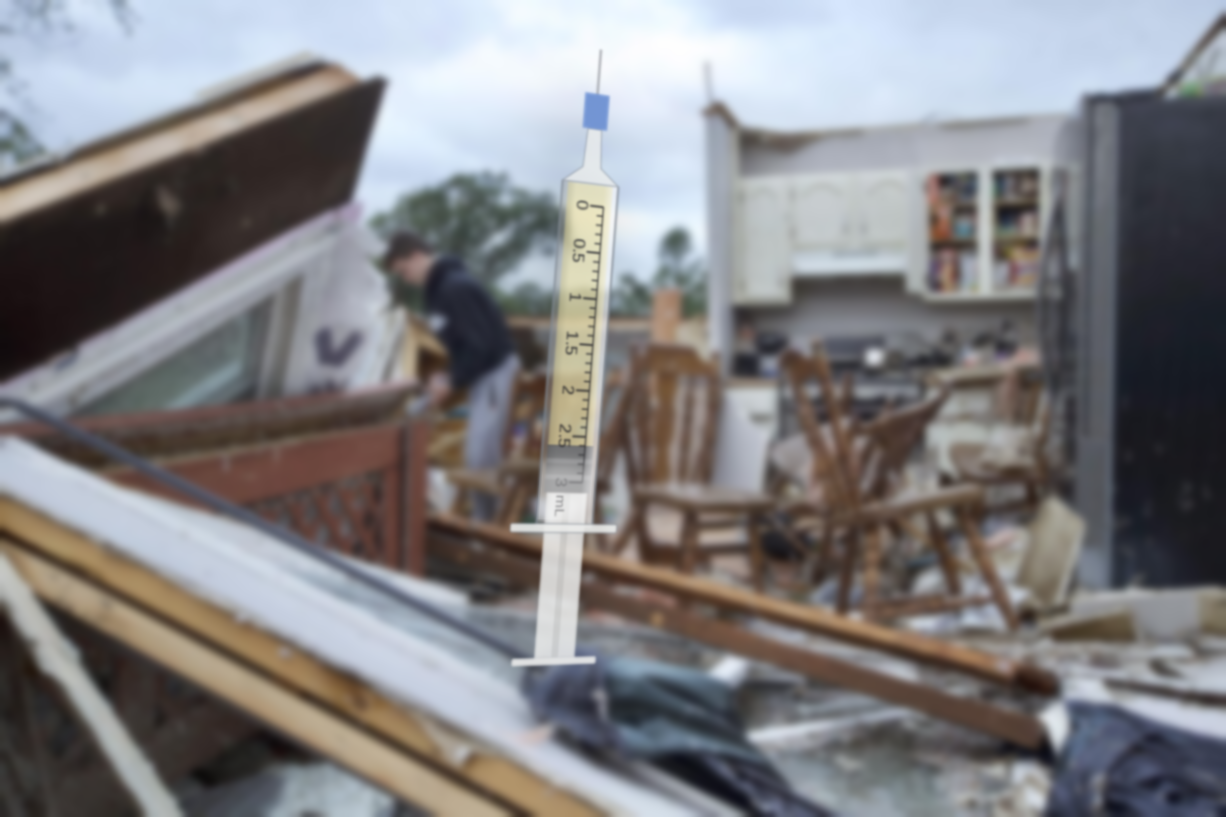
2.6
